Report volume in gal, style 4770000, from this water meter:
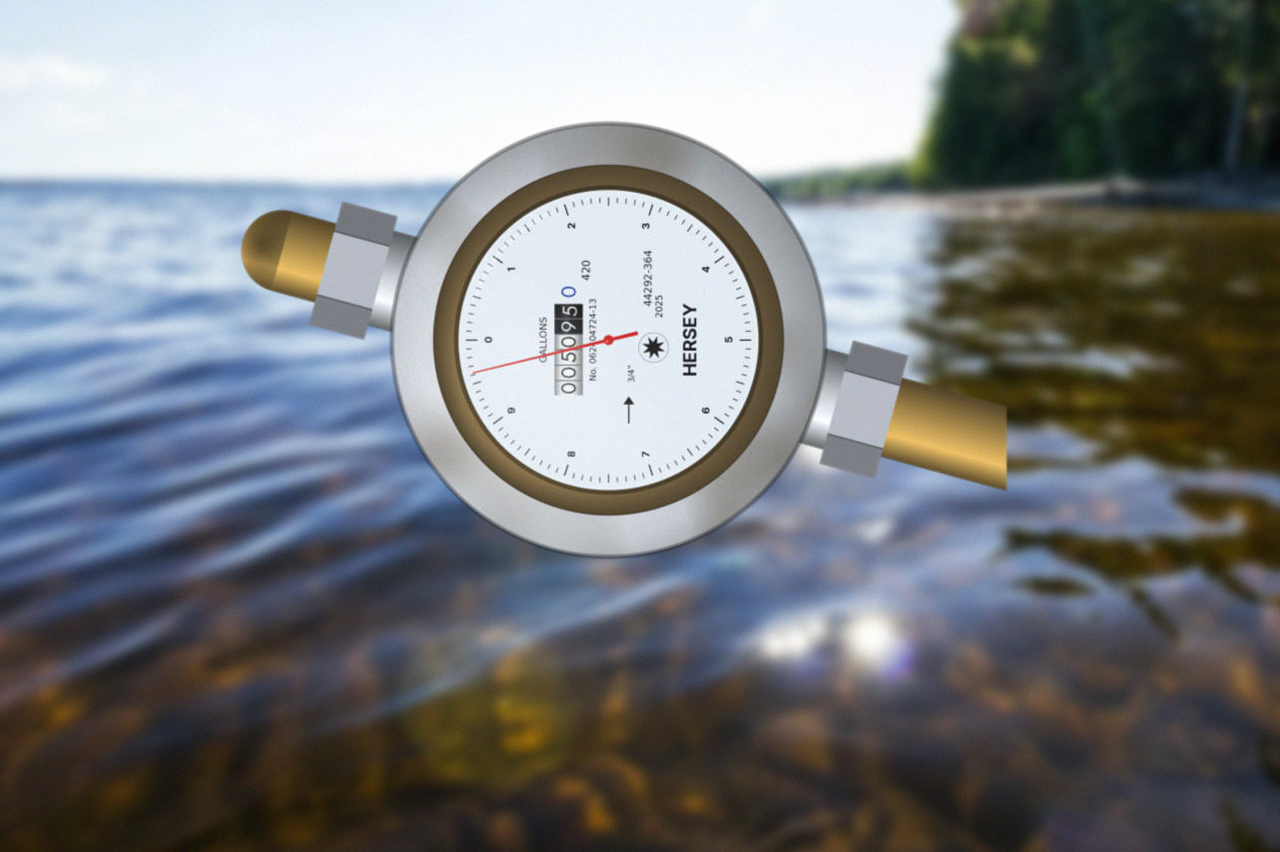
50949.6
